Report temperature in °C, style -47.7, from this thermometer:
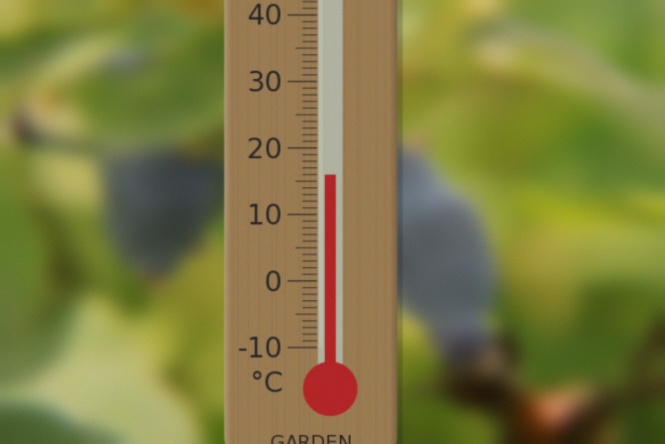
16
